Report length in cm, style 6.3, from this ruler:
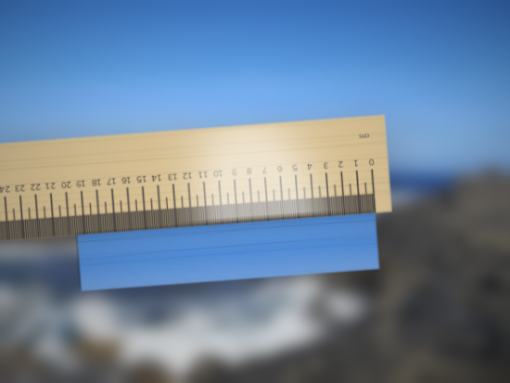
19.5
